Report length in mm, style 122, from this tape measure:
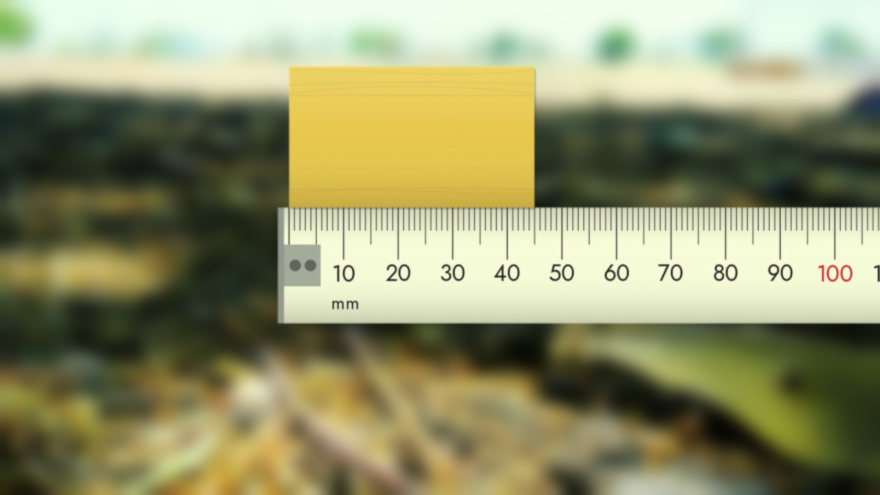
45
